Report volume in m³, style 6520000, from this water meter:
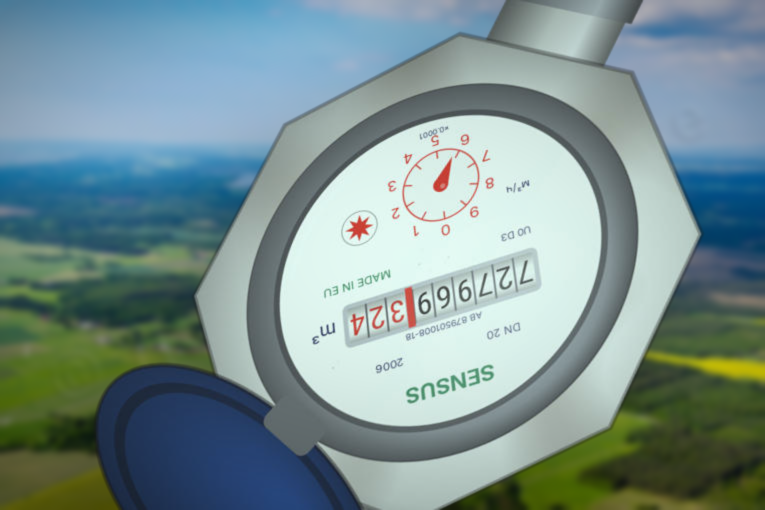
727969.3245
